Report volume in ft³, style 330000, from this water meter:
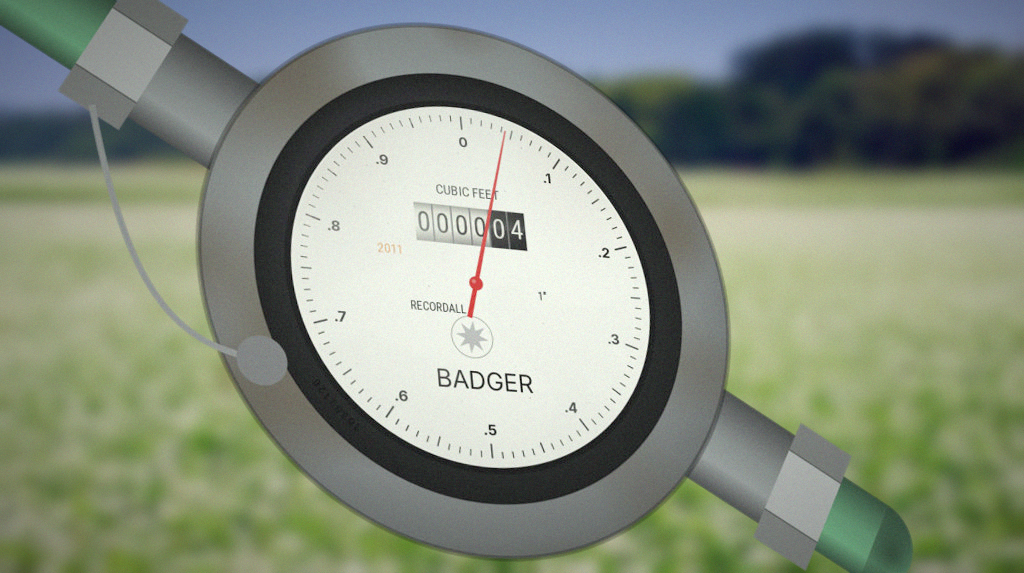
4.04
